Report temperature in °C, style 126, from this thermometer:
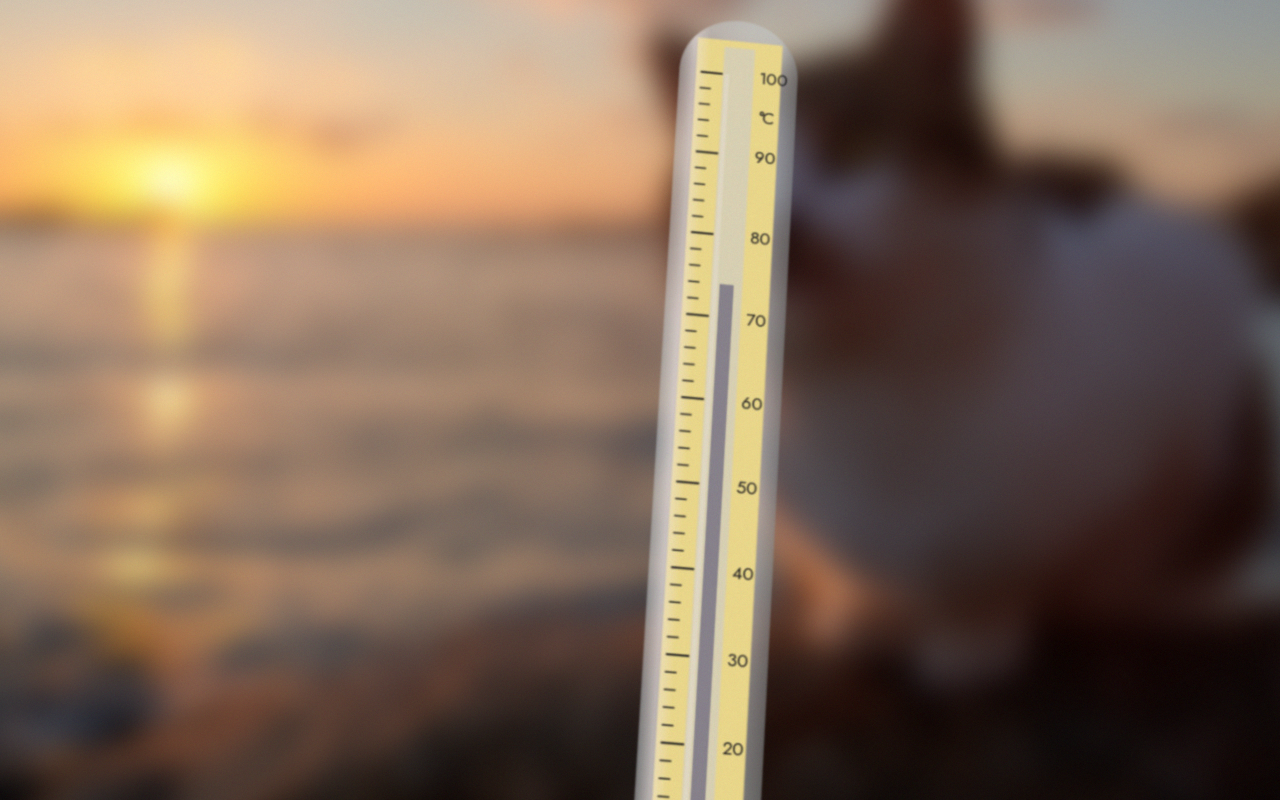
74
